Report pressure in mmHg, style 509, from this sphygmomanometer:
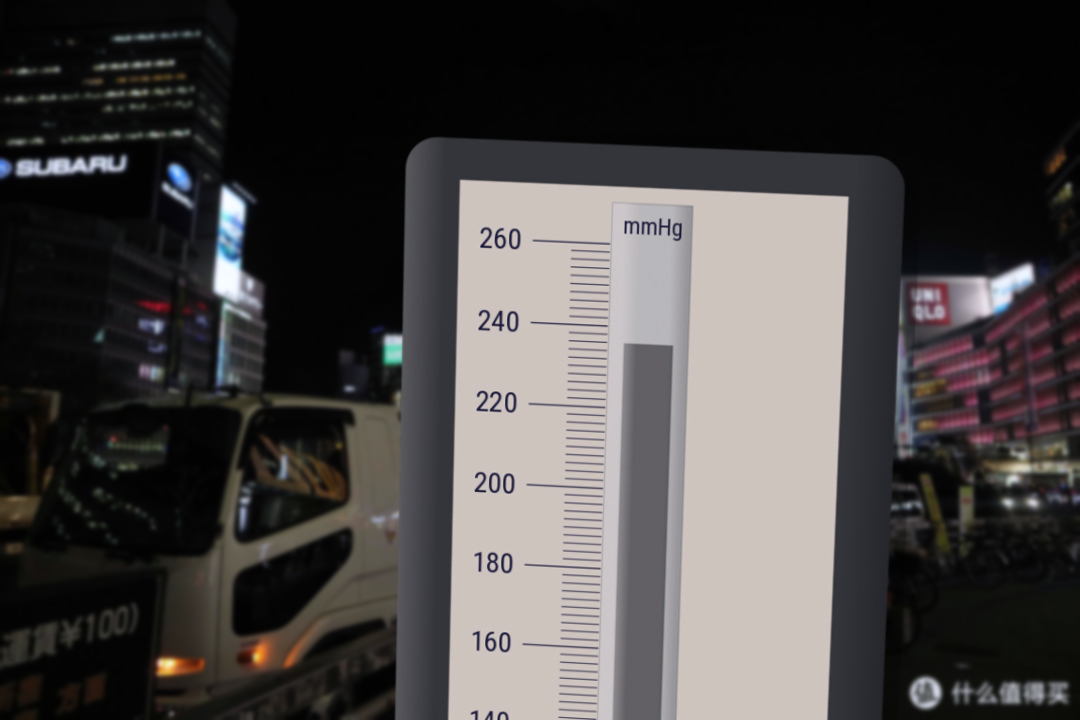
236
